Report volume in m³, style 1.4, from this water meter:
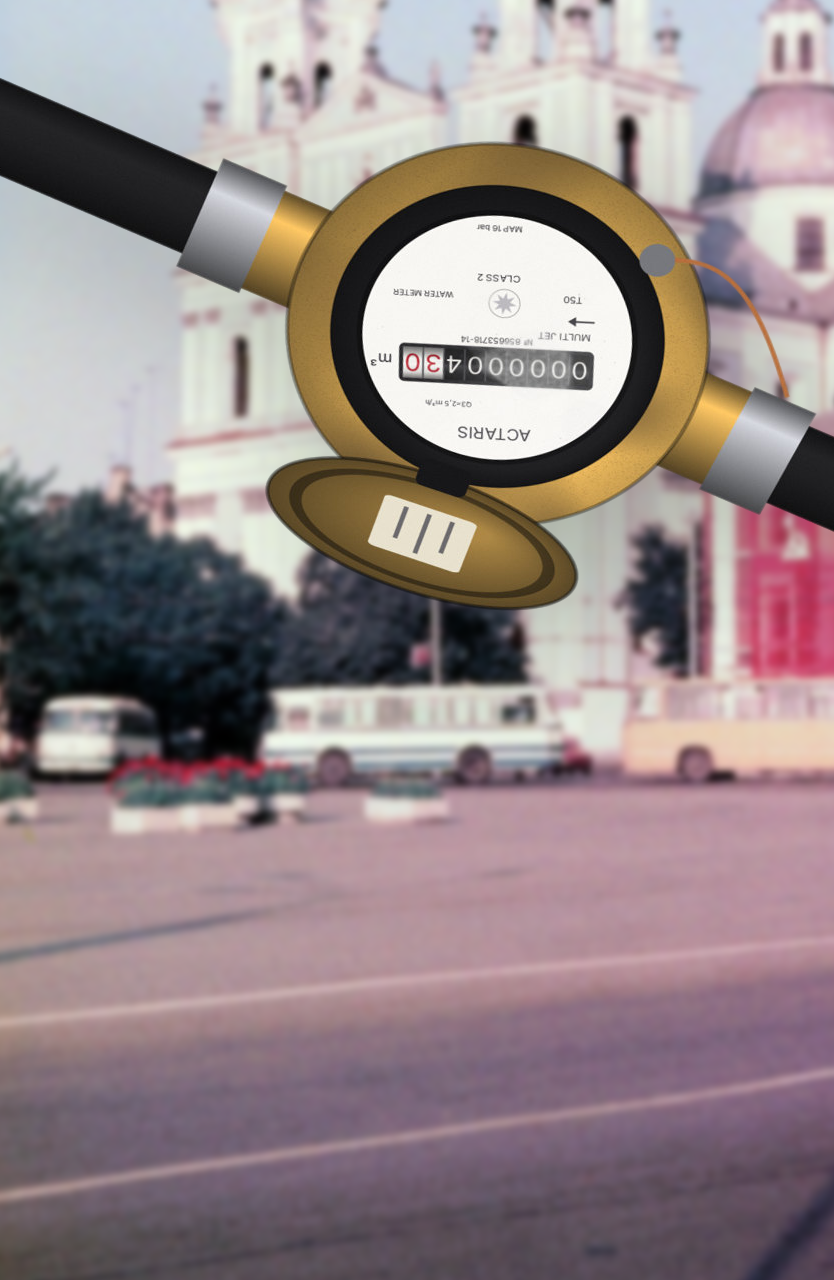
4.30
